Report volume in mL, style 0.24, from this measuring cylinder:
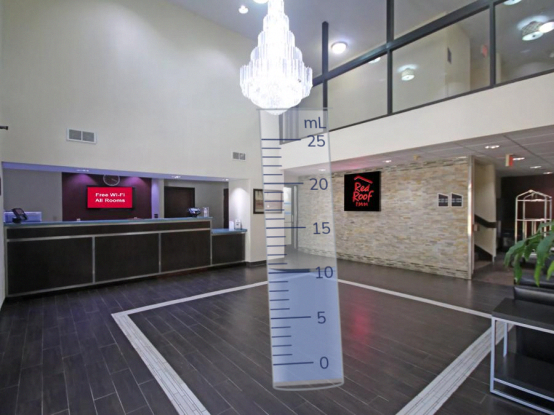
10
